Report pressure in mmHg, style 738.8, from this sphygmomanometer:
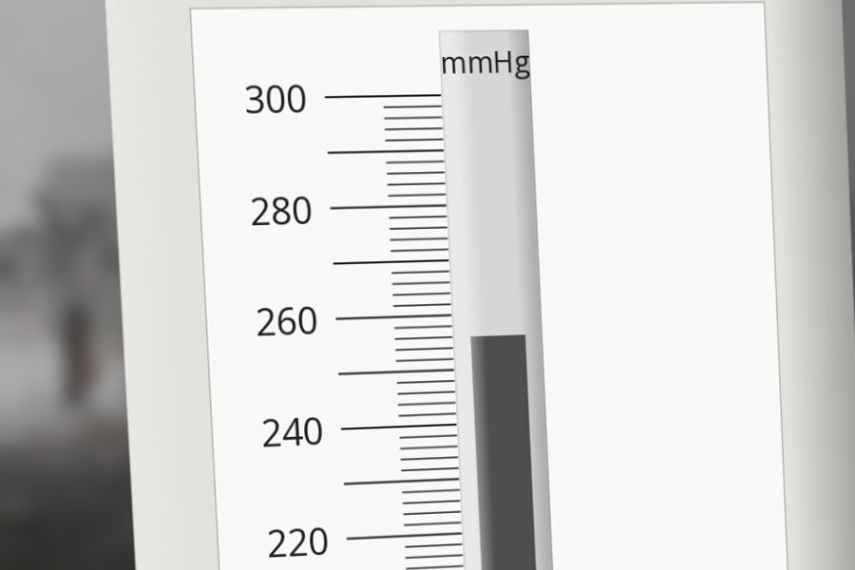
256
